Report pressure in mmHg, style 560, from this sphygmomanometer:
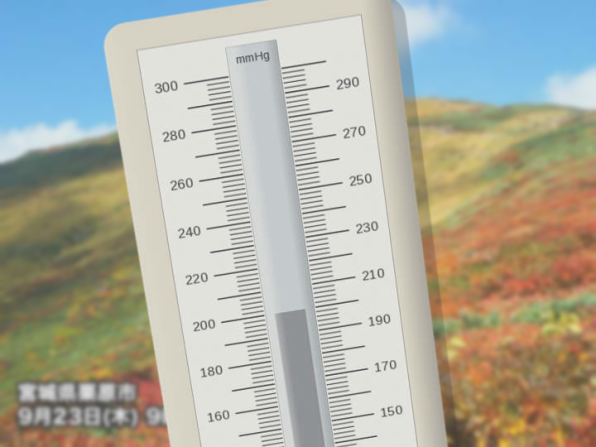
200
